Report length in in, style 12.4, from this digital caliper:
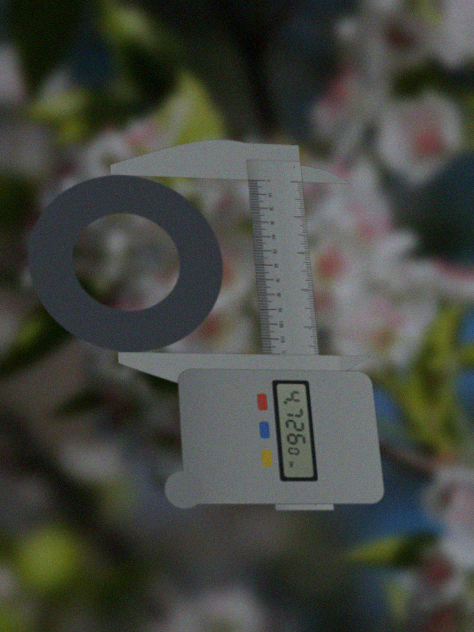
4.7260
